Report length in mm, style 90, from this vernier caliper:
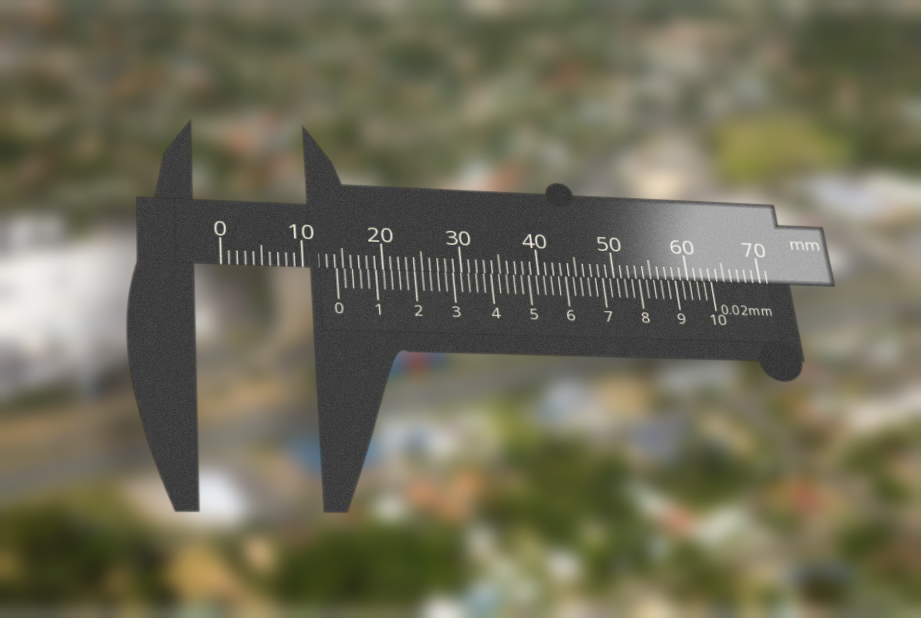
14.2
